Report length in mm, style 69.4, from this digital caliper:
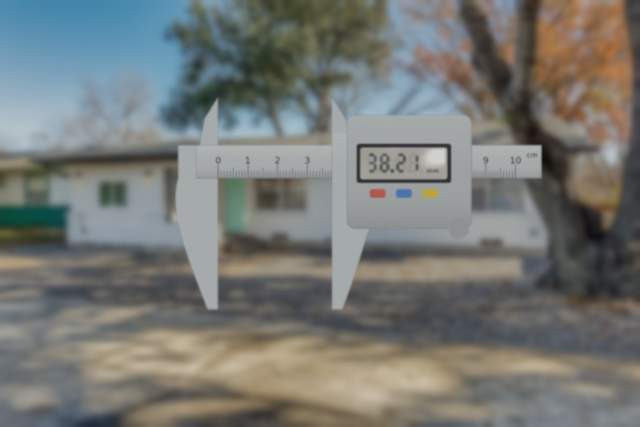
38.21
